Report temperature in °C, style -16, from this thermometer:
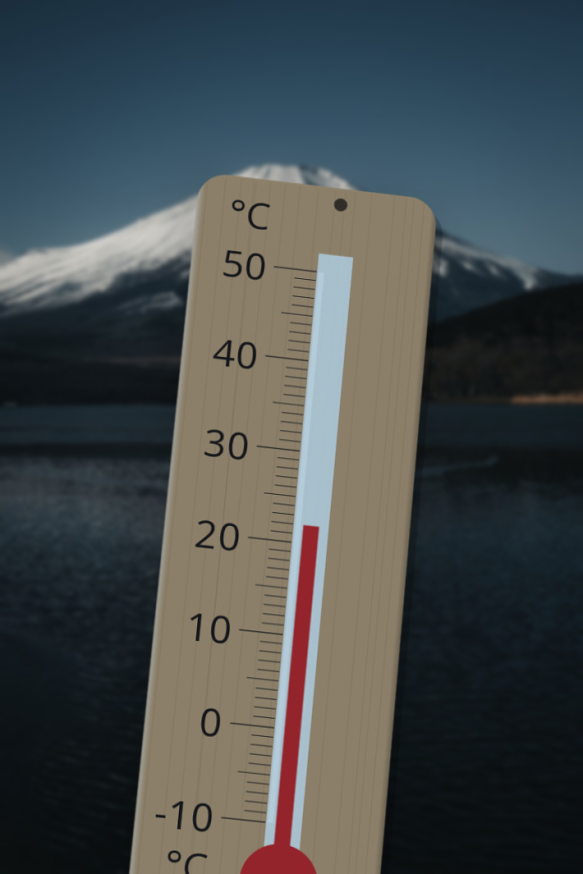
22
